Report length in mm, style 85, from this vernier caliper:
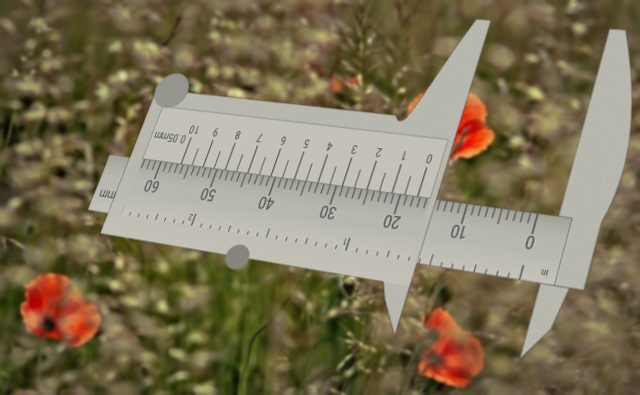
17.4
